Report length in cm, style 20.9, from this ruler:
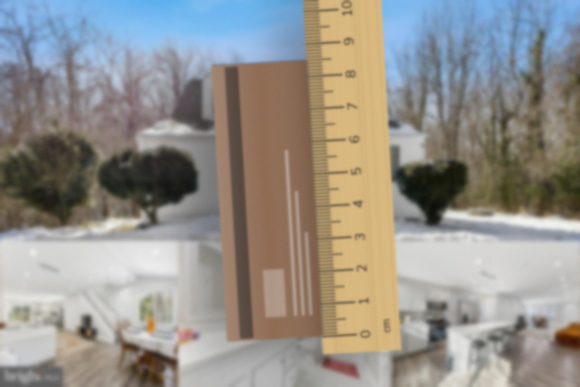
8.5
